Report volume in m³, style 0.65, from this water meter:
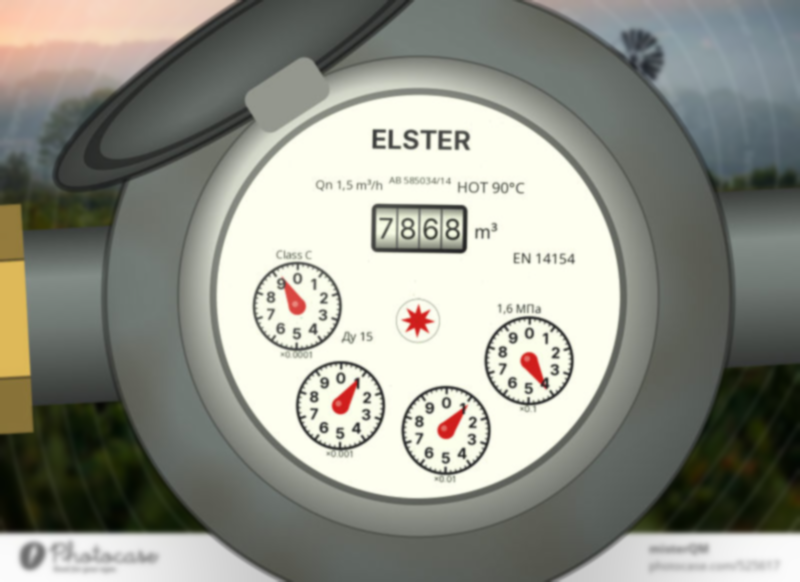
7868.4109
